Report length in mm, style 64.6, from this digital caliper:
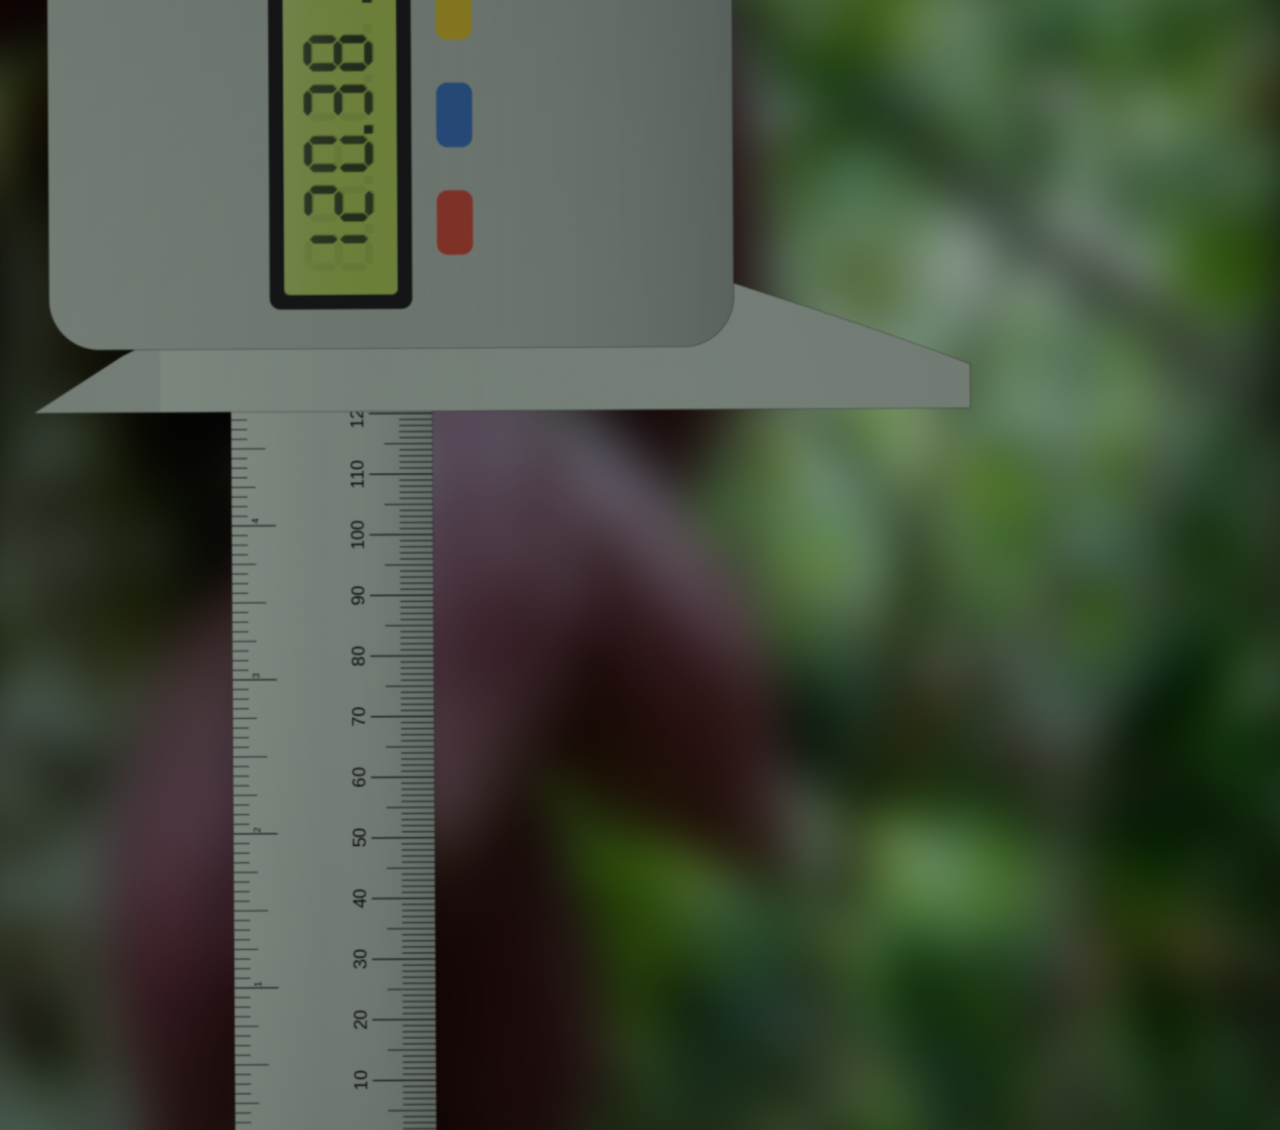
120.38
